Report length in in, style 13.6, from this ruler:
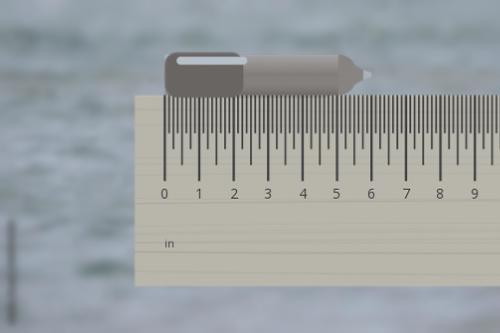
6
